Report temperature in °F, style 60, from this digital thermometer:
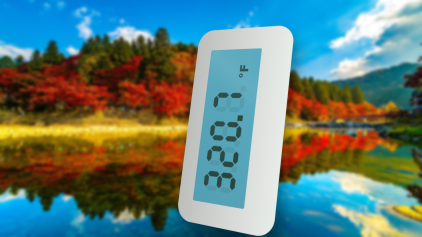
320.7
